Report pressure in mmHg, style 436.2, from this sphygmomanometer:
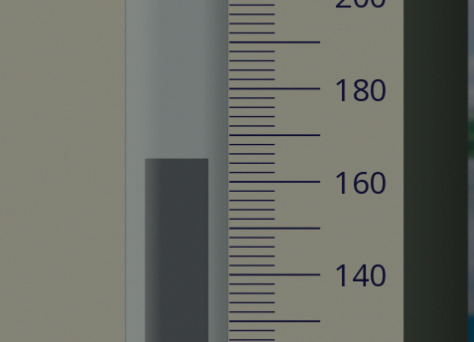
165
